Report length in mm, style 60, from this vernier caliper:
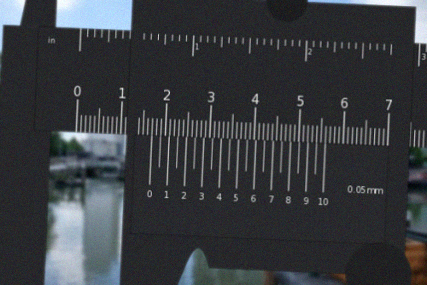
17.0
